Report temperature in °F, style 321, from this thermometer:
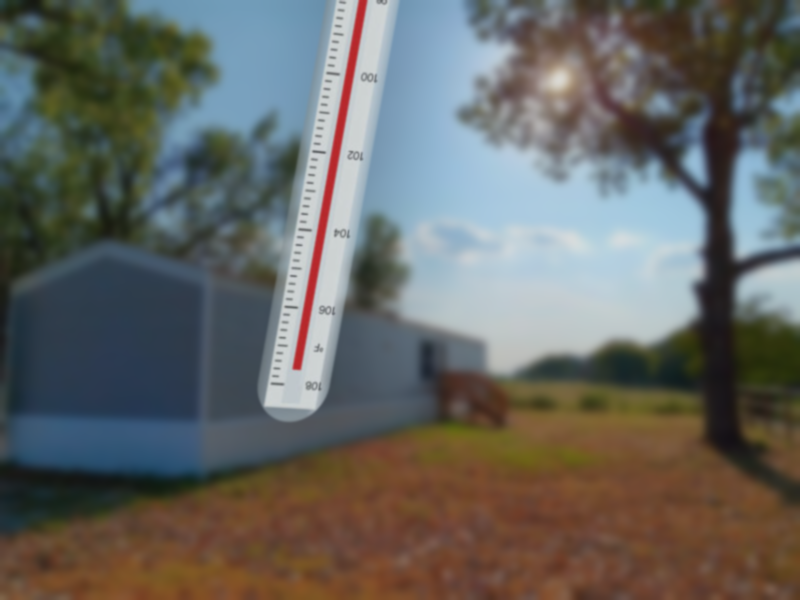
107.6
